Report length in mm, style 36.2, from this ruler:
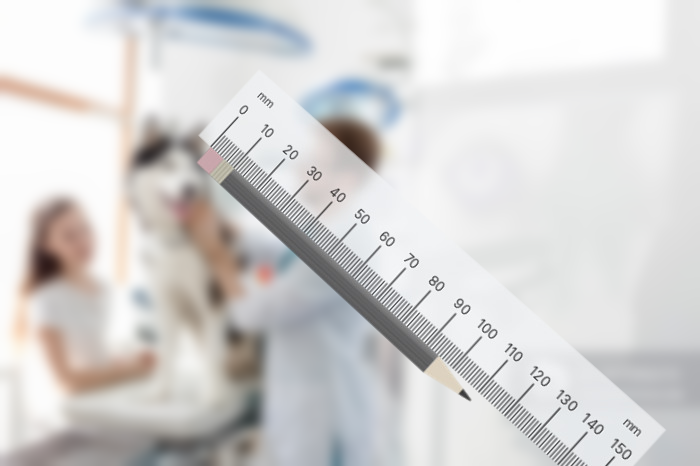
110
